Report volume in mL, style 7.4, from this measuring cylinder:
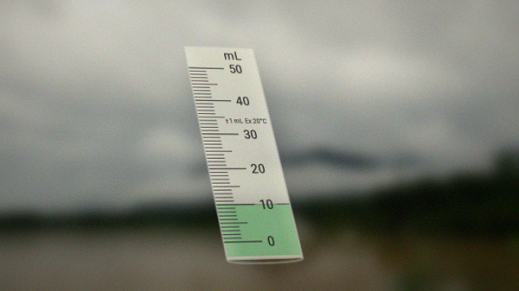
10
